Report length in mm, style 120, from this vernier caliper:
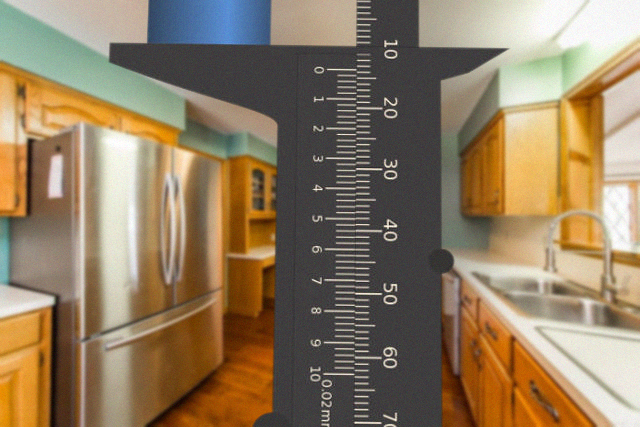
13.6
